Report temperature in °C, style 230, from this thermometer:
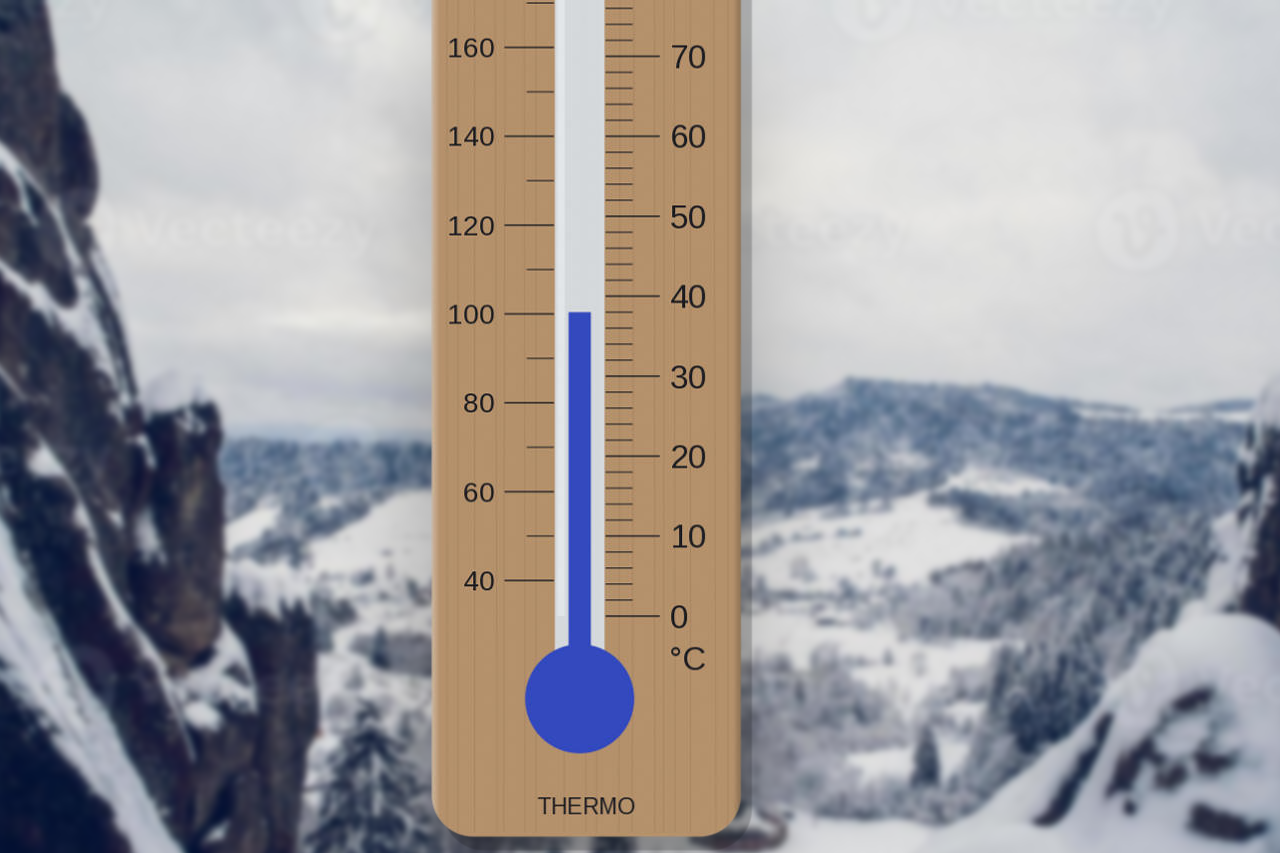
38
